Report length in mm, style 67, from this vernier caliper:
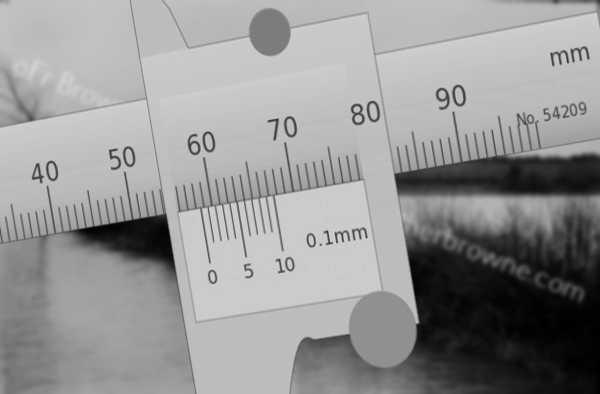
58.6
